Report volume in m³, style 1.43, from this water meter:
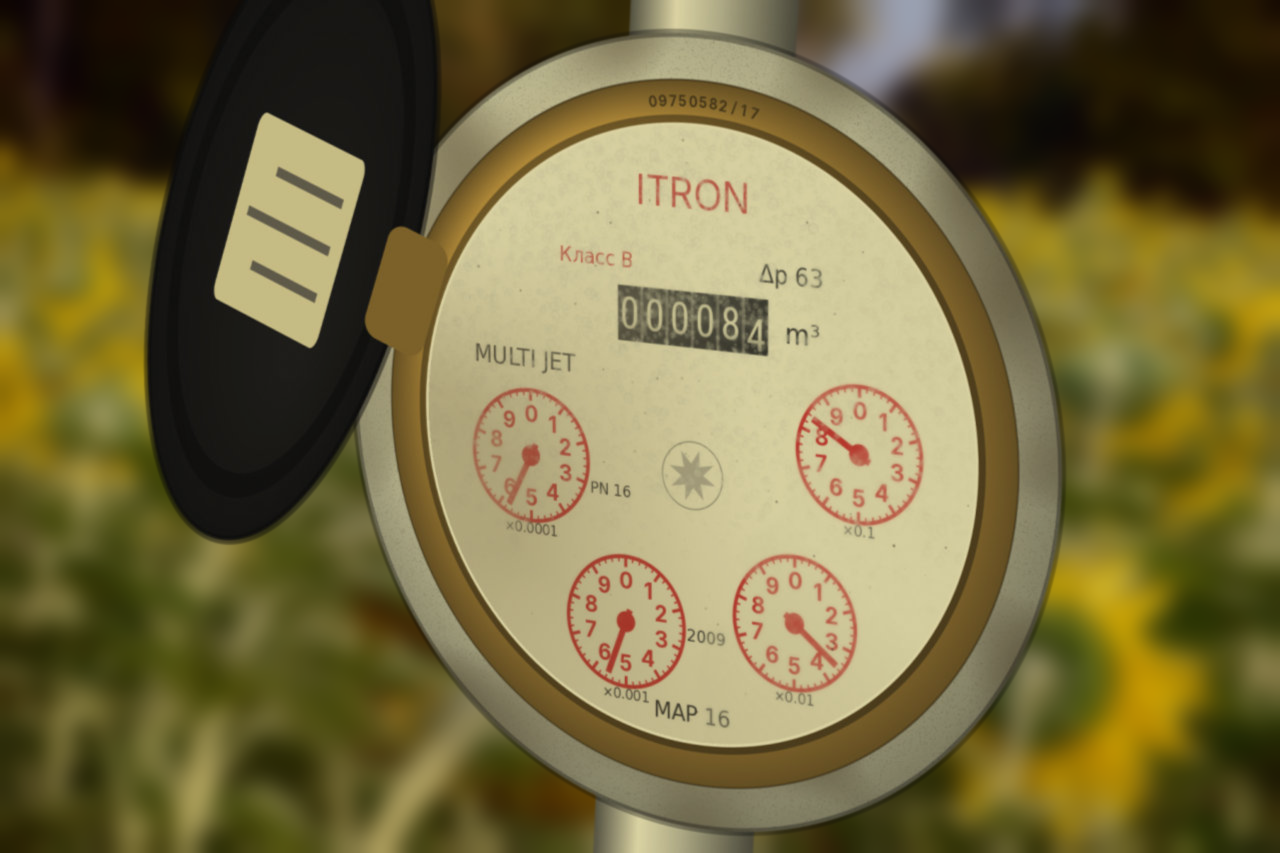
83.8355
